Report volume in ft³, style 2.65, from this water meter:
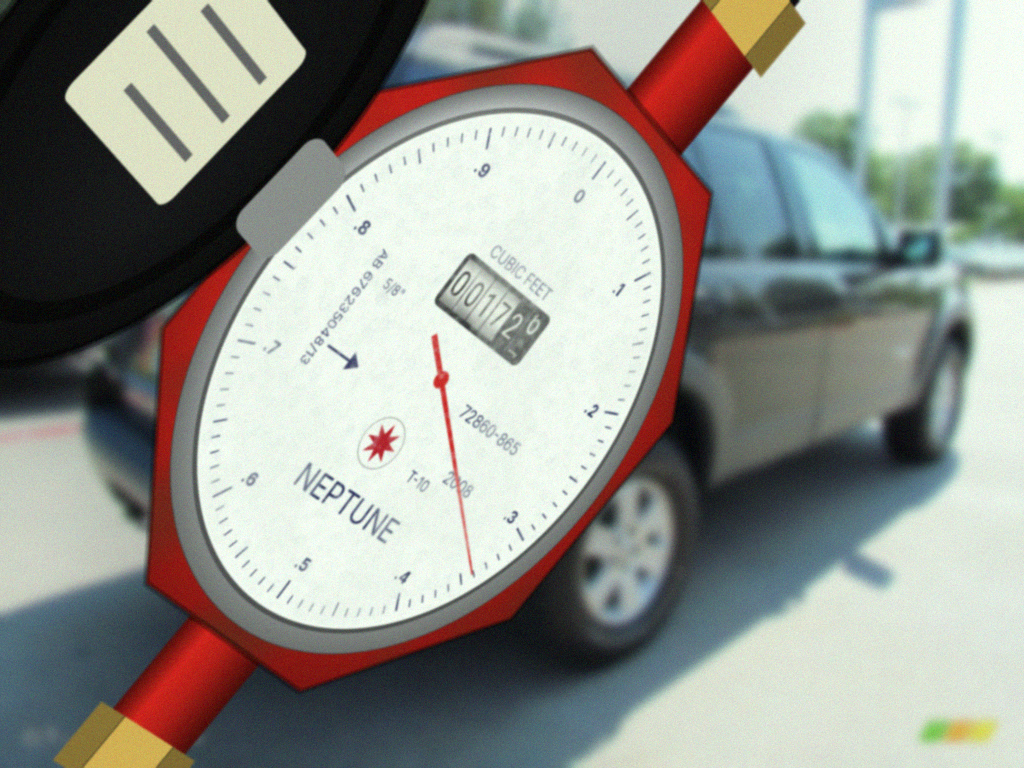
1726.34
